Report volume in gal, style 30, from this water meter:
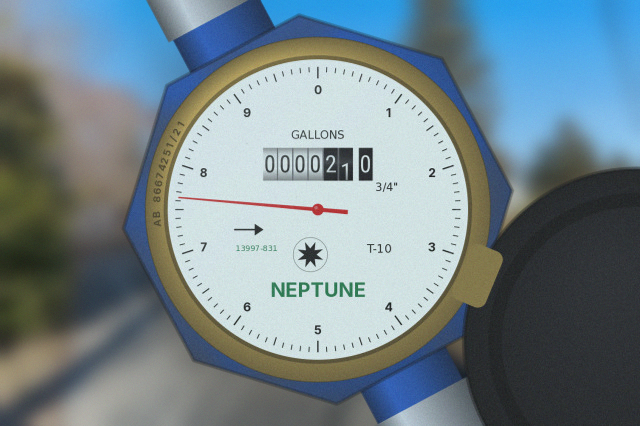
207.6
